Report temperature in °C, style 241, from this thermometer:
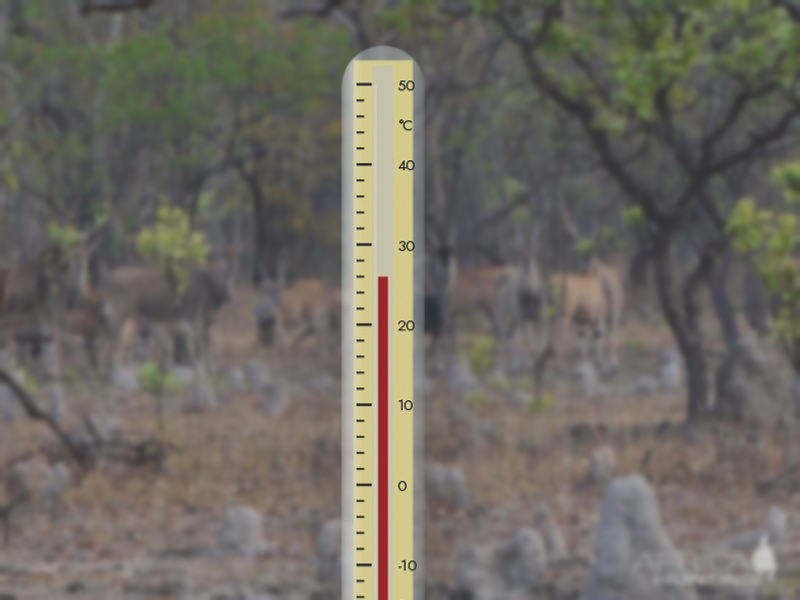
26
